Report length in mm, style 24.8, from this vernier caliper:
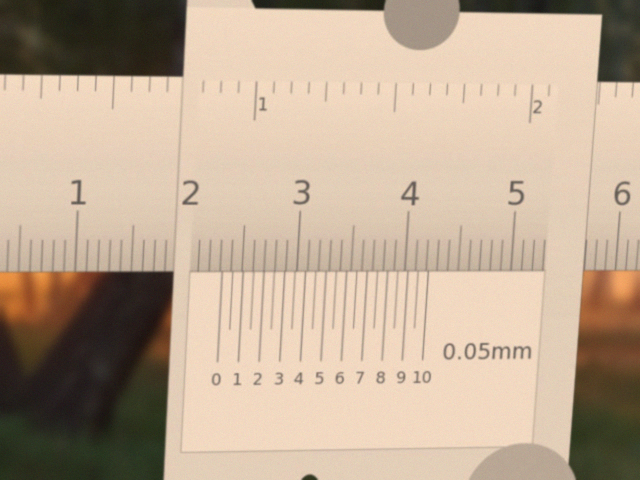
23.2
